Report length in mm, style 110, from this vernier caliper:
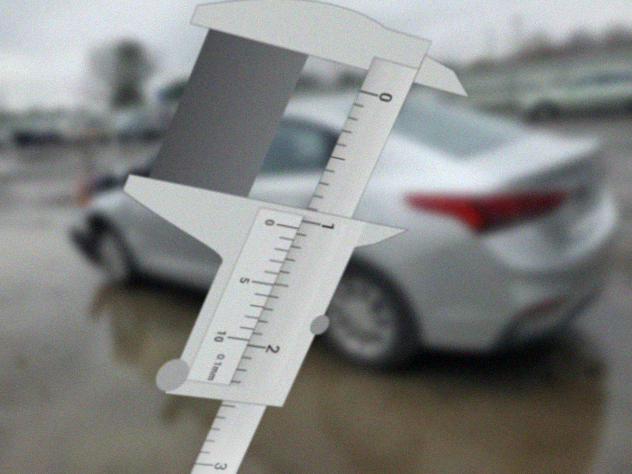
10.6
